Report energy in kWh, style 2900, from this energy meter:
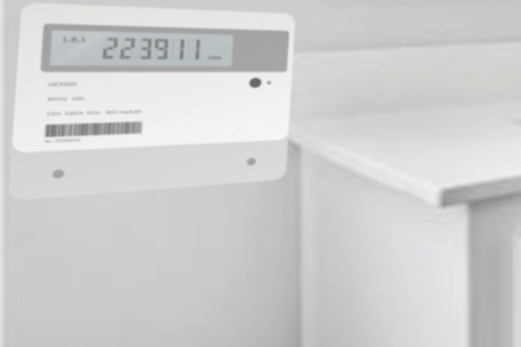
223911
